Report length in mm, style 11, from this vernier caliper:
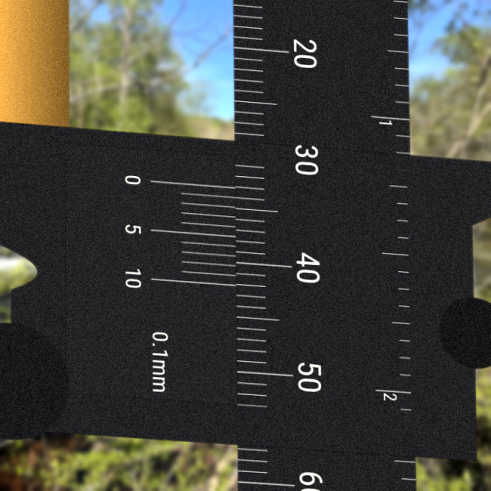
33.1
